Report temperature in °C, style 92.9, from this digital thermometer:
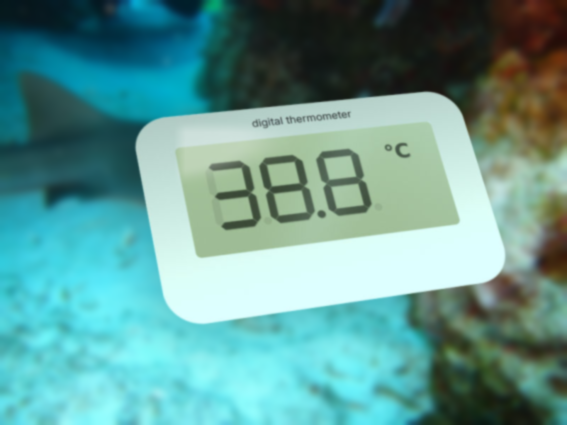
38.8
